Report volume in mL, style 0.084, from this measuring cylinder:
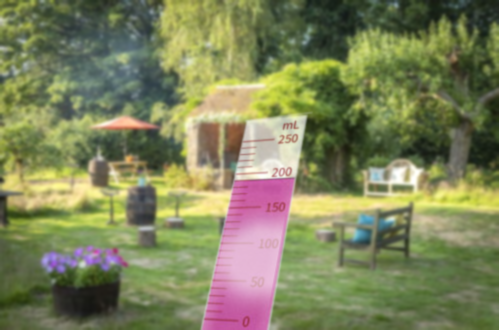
190
